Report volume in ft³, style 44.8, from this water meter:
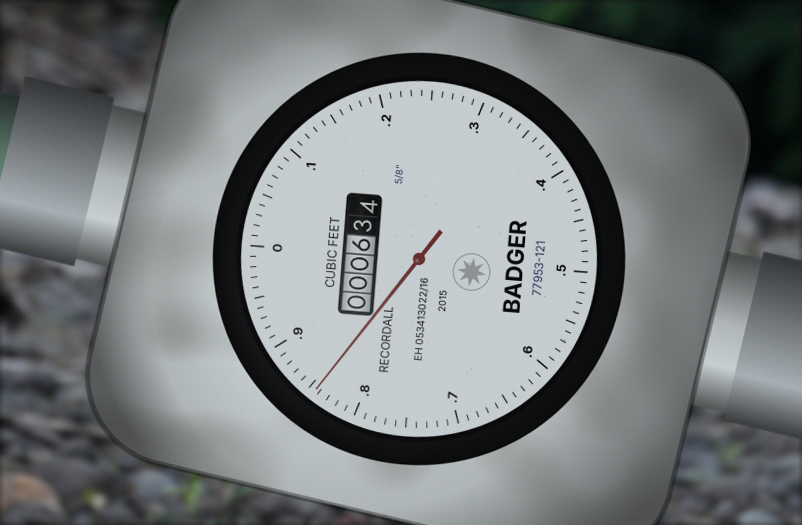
633.84
